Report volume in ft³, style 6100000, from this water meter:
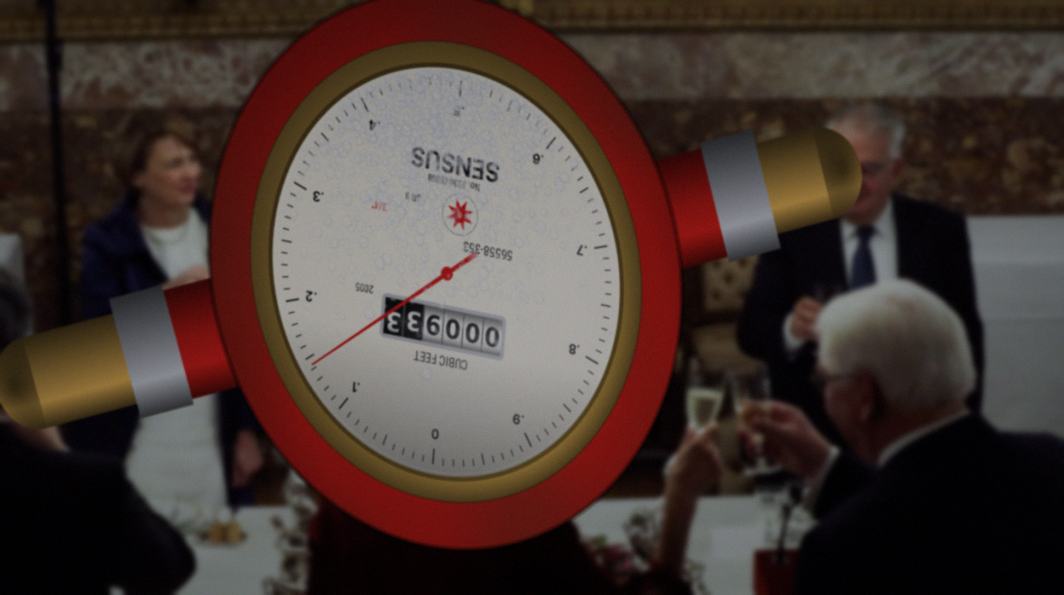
933.14
